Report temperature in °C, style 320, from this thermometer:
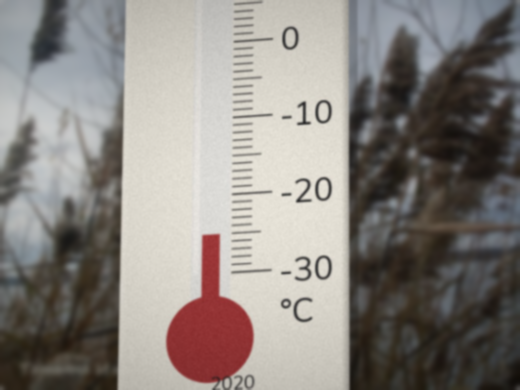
-25
